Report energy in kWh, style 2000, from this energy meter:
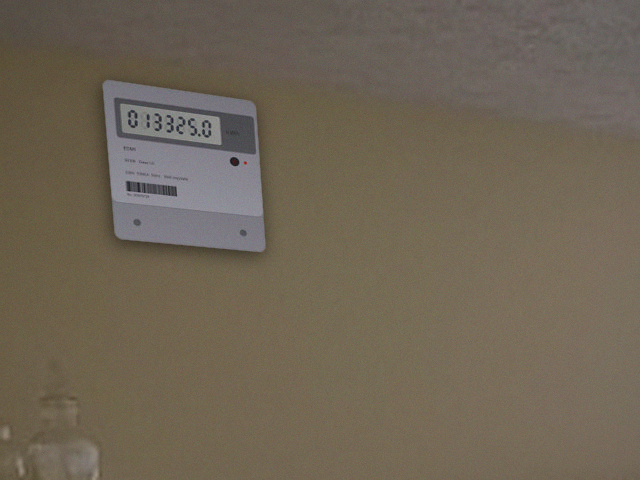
13325.0
